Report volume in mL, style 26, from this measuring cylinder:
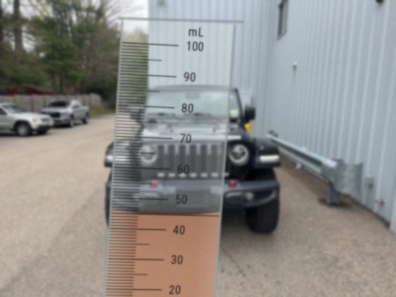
45
